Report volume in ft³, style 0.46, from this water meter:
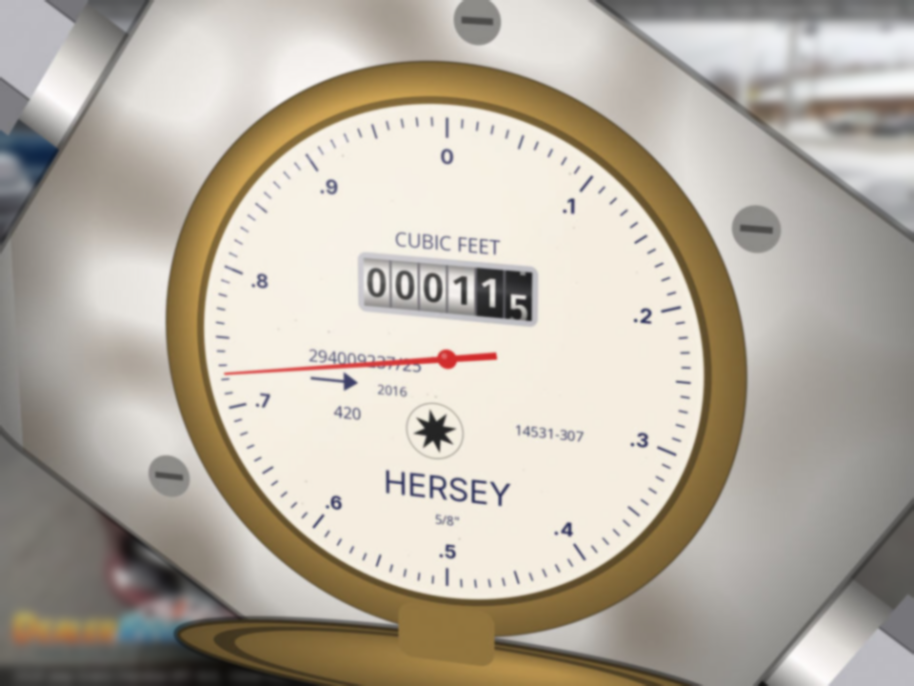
114.72
